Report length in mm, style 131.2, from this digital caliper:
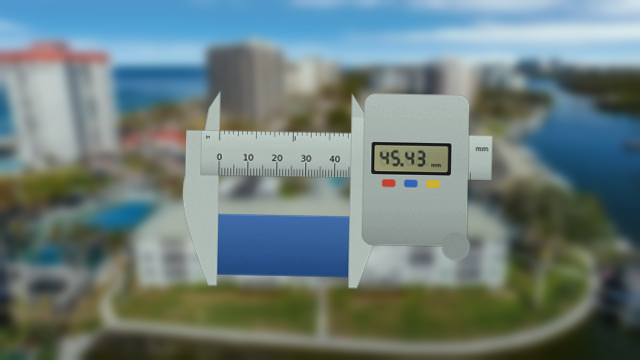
45.43
